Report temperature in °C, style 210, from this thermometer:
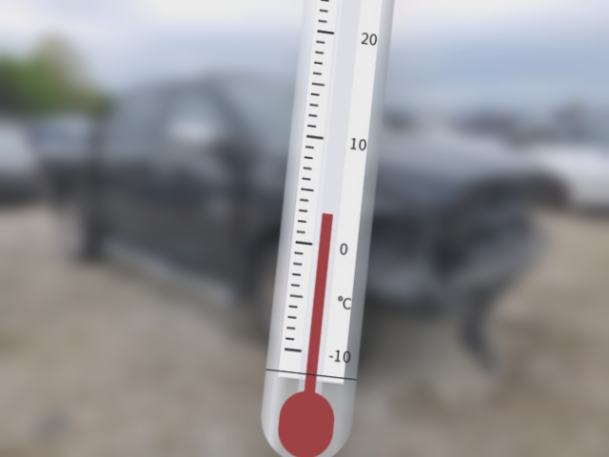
3
